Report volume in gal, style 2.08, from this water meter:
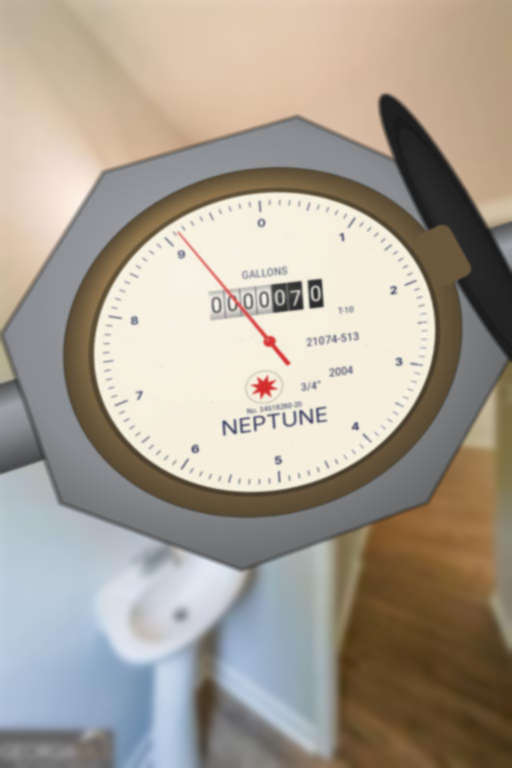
69.1
